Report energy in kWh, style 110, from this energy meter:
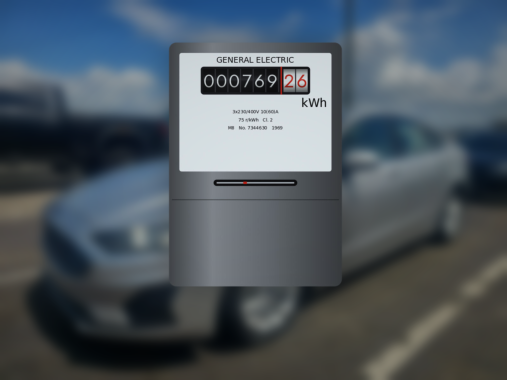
769.26
